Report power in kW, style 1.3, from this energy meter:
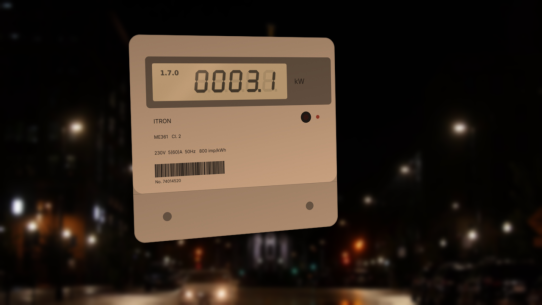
3.1
